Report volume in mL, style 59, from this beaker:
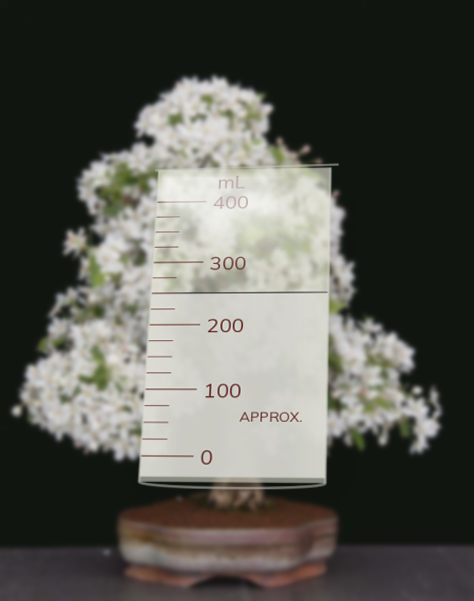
250
